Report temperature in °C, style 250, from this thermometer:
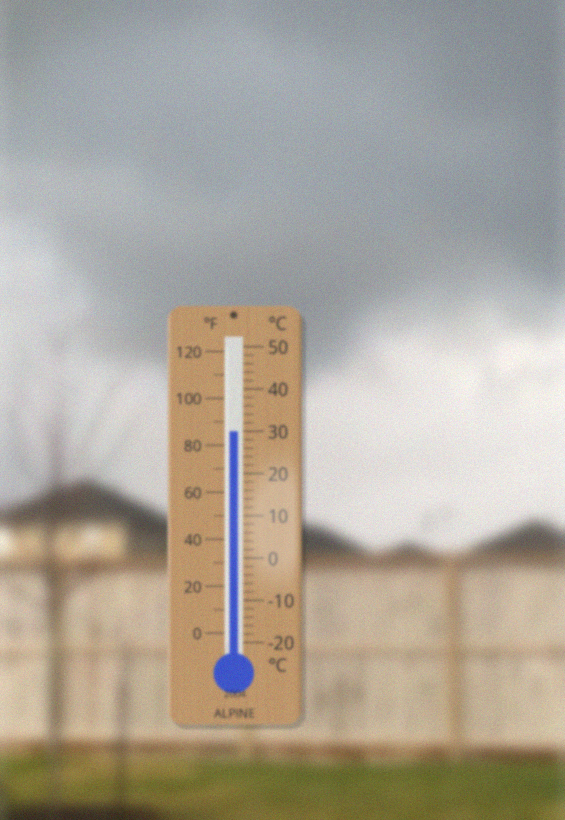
30
